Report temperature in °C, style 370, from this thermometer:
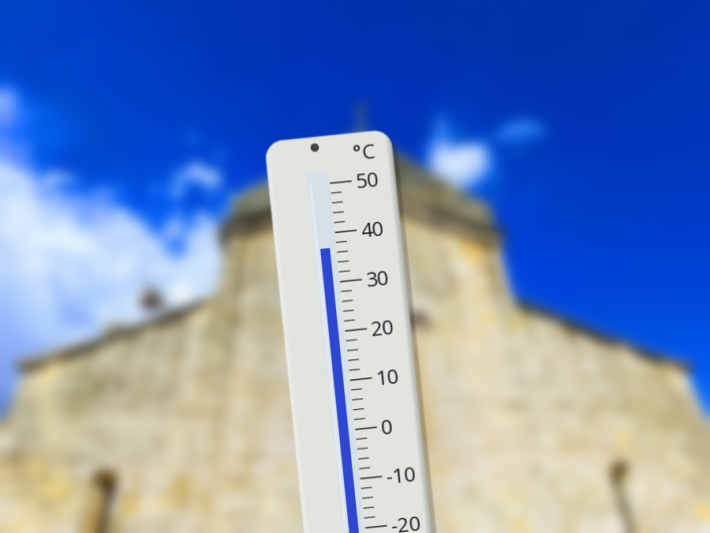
37
